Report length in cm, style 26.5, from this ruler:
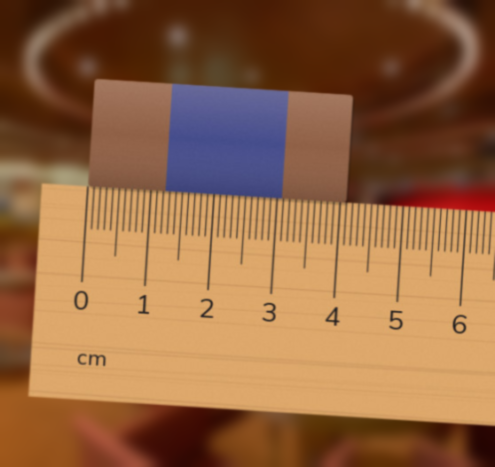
4.1
